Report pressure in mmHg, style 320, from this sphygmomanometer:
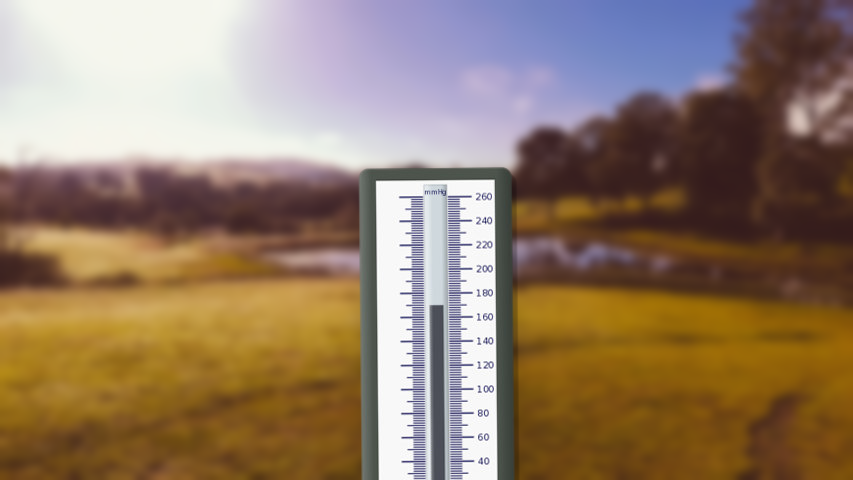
170
